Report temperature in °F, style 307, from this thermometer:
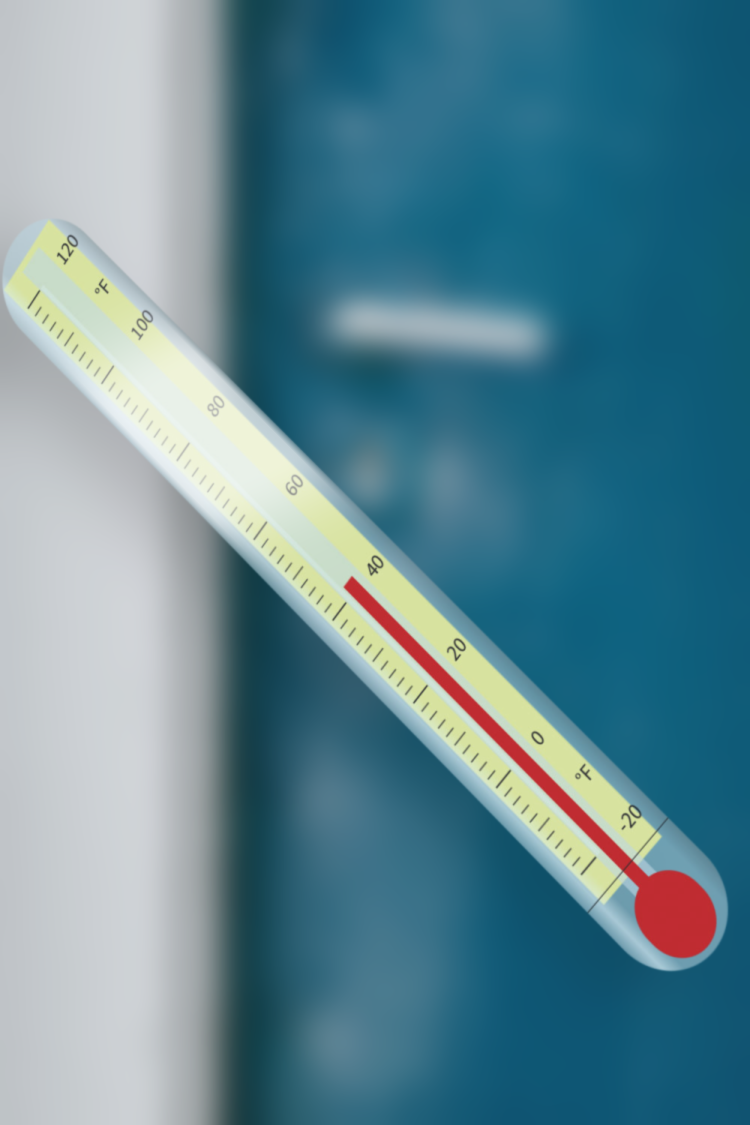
42
